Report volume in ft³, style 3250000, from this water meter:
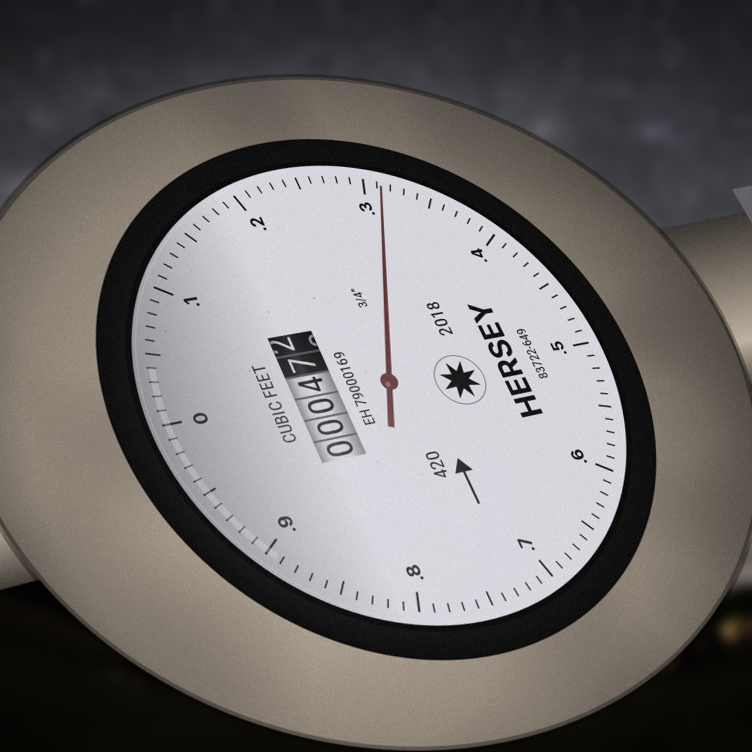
472.31
